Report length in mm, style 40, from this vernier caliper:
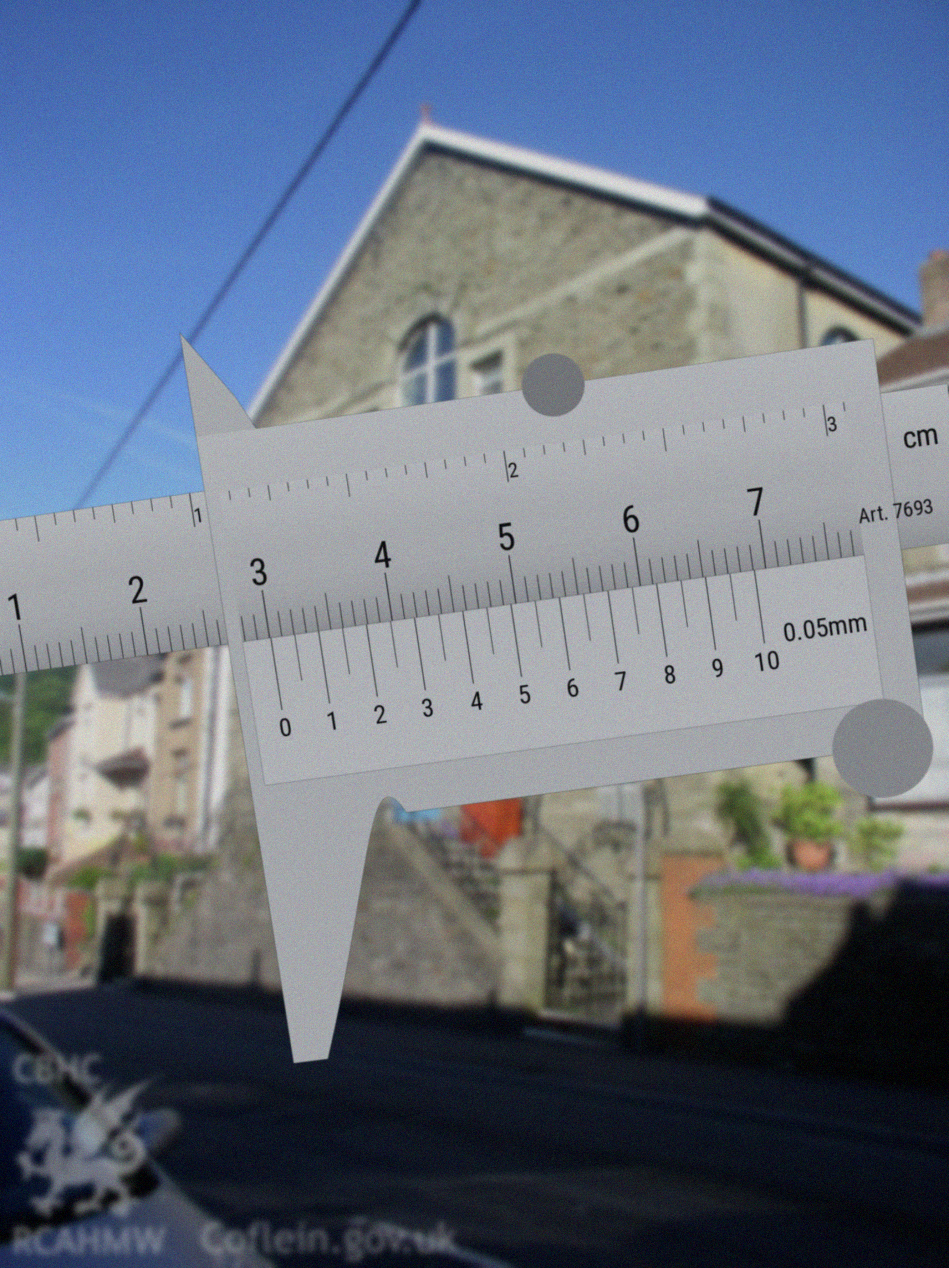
30.1
